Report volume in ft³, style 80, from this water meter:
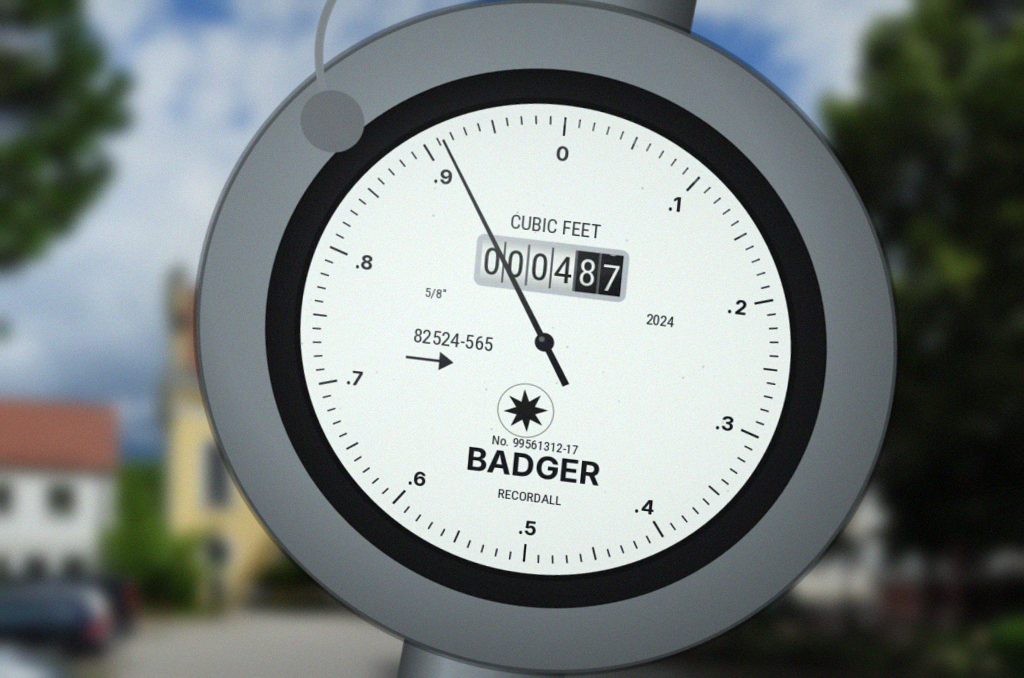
486.91
